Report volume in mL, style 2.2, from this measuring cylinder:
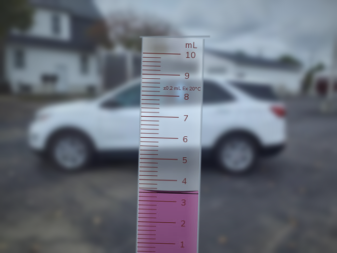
3.4
